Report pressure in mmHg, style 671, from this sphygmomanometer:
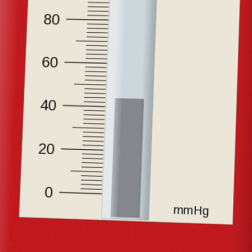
44
